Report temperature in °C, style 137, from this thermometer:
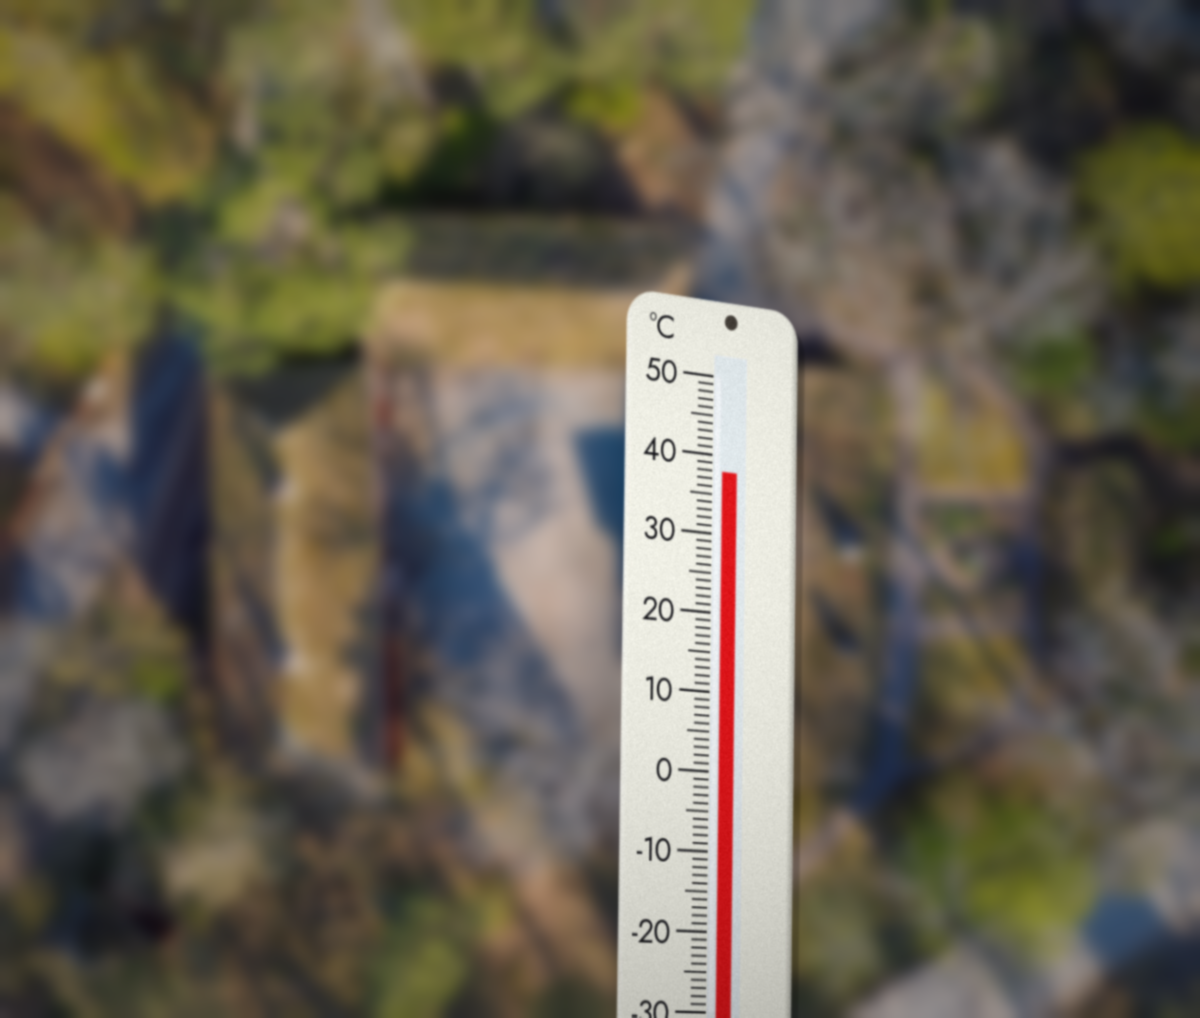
38
